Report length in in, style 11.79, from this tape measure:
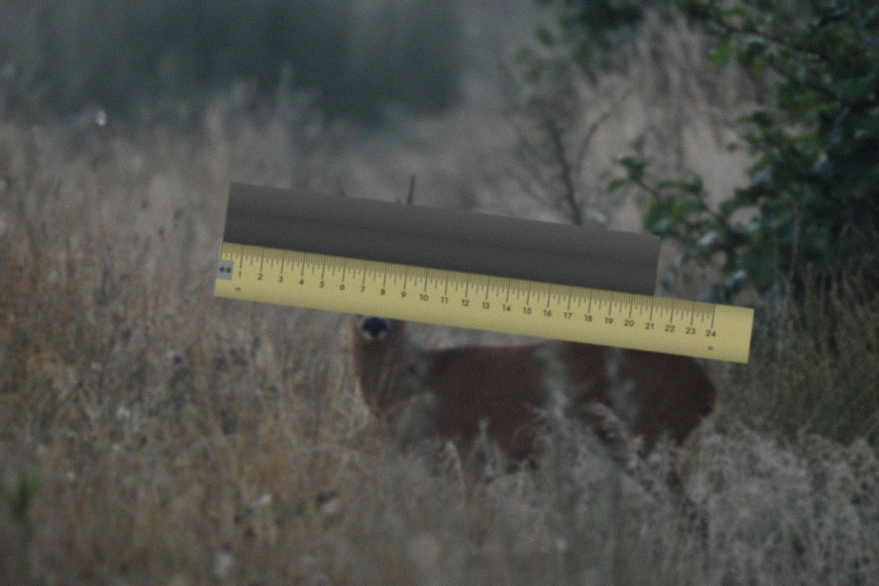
21
